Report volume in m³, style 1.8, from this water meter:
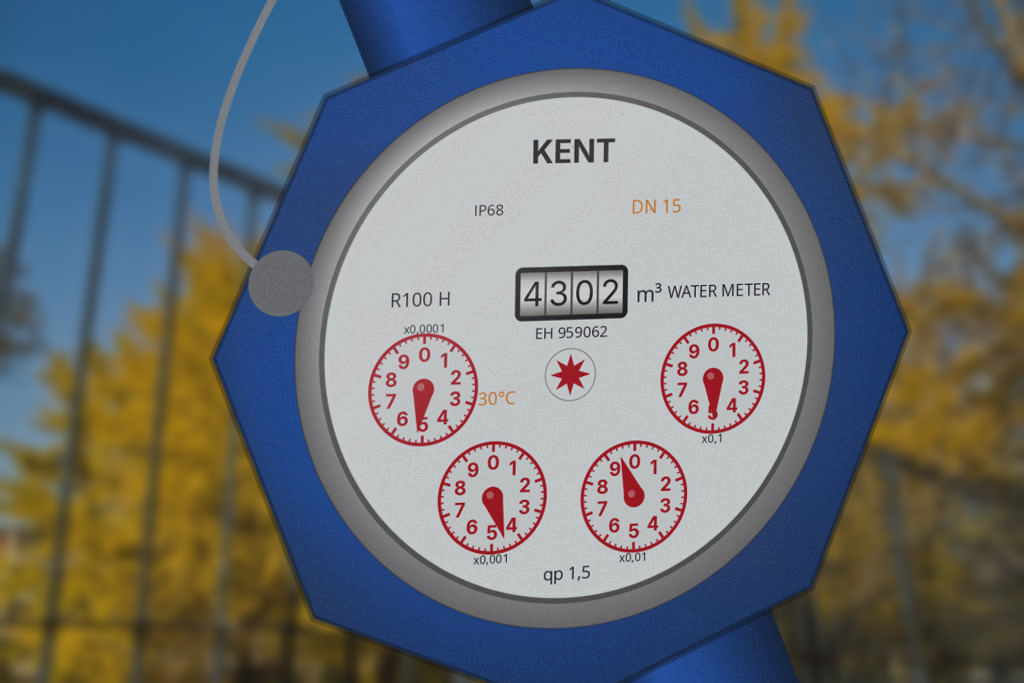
4302.4945
